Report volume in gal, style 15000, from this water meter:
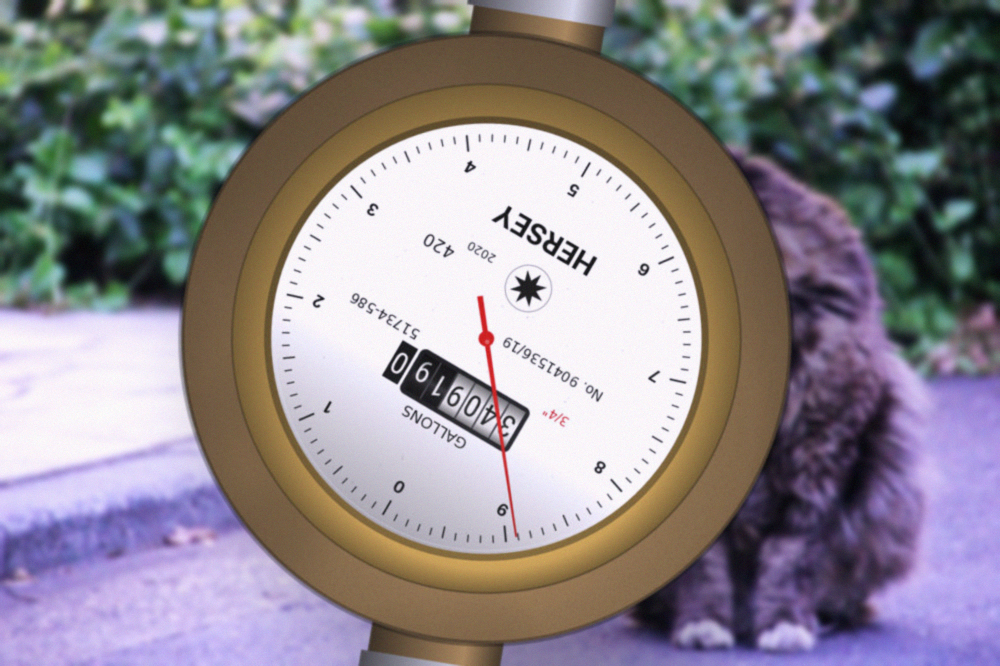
3409188.9
